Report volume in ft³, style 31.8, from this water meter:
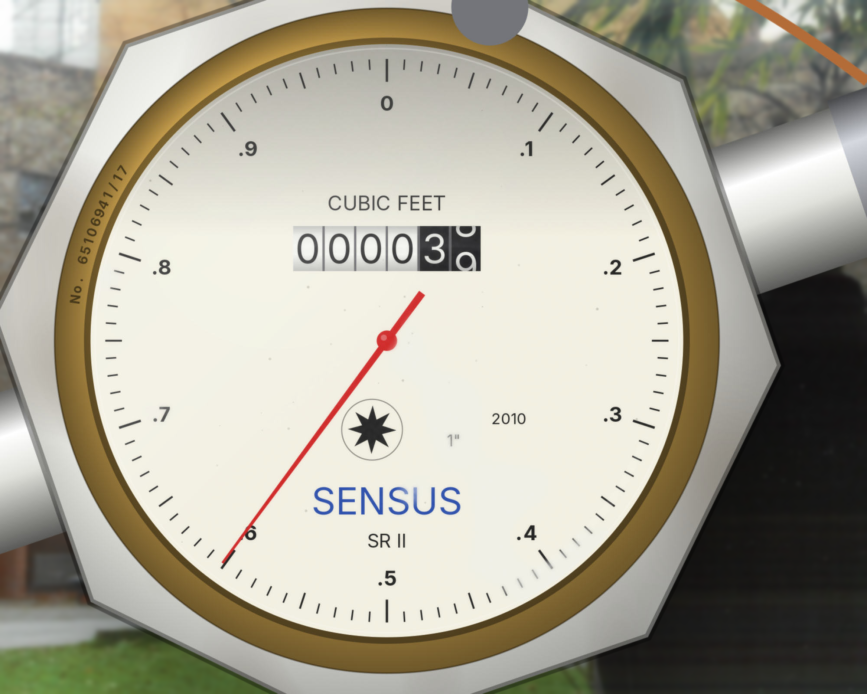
38.60
